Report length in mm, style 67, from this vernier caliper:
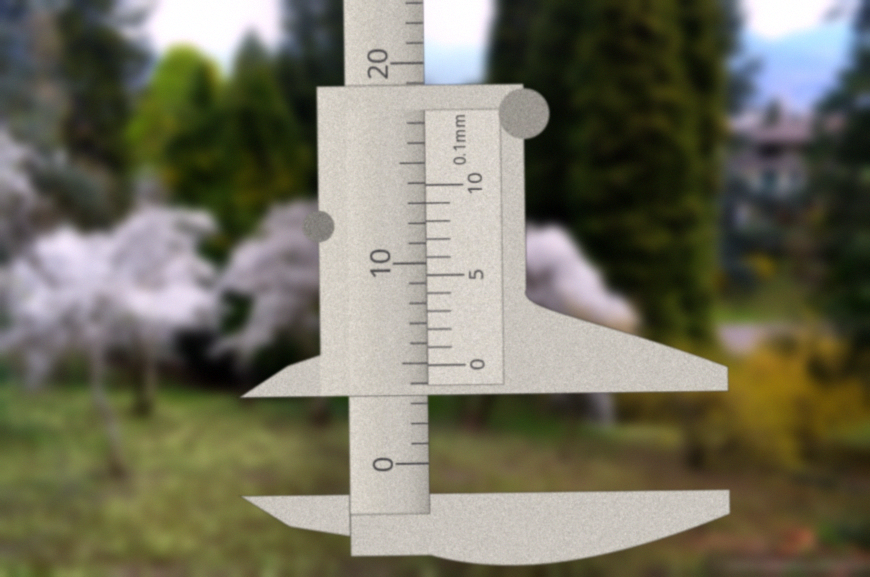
4.9
